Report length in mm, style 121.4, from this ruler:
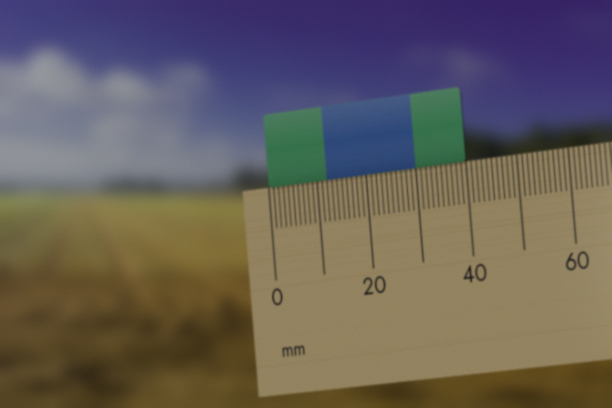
40
